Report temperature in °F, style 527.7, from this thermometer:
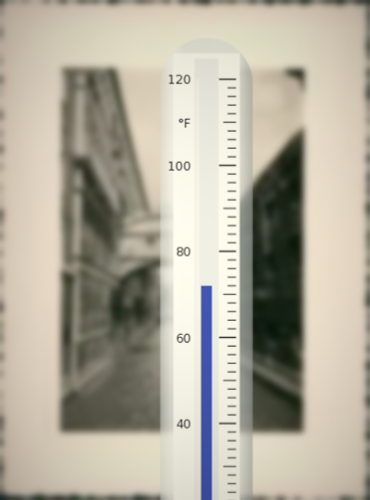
72
